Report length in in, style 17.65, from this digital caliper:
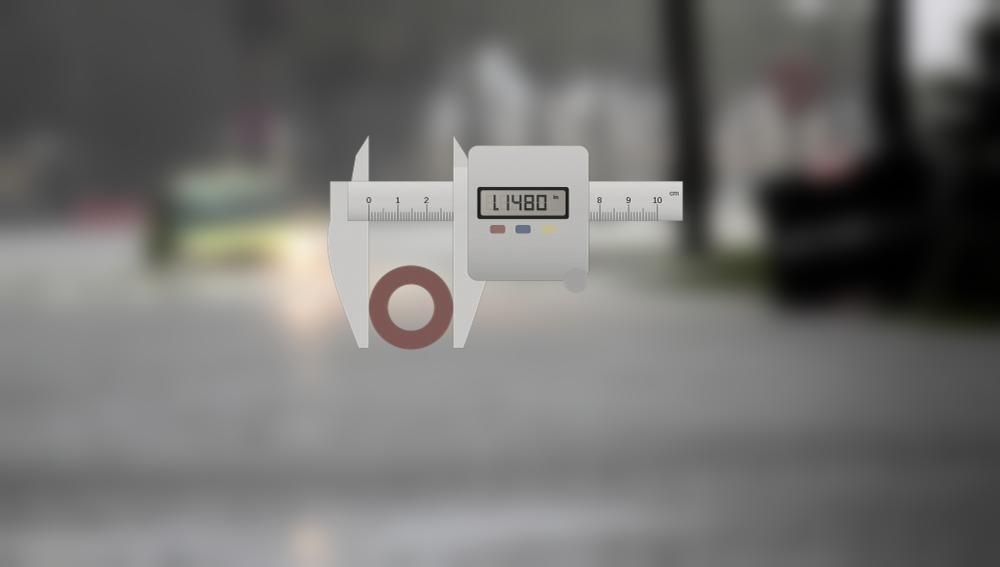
1.1480
